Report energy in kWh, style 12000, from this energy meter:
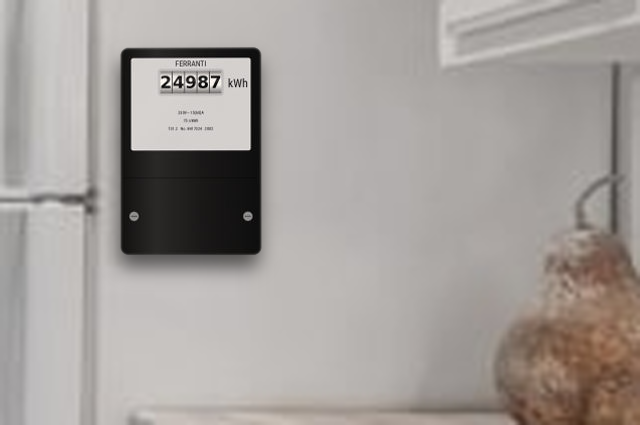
24987
